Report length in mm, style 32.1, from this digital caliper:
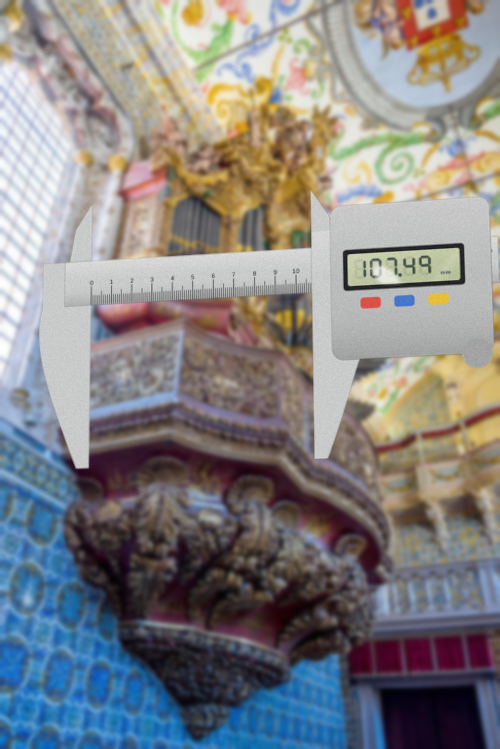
107.49
